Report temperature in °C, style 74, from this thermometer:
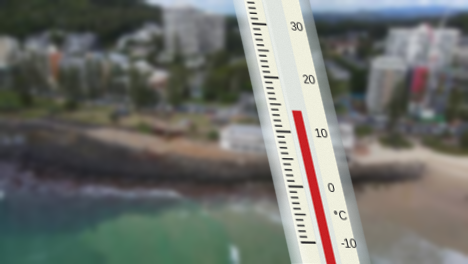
14
